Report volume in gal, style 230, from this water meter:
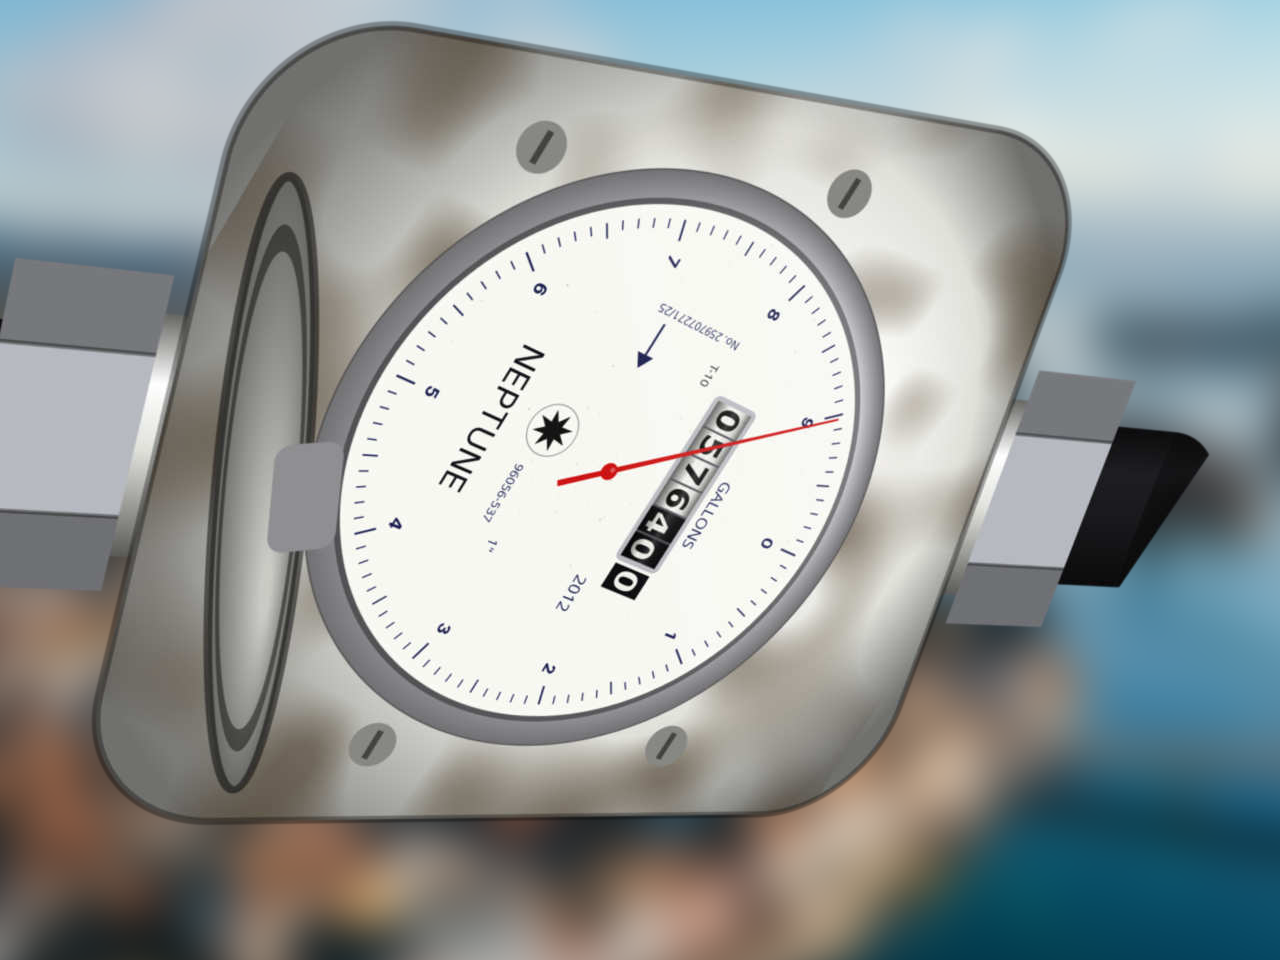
576399.0
